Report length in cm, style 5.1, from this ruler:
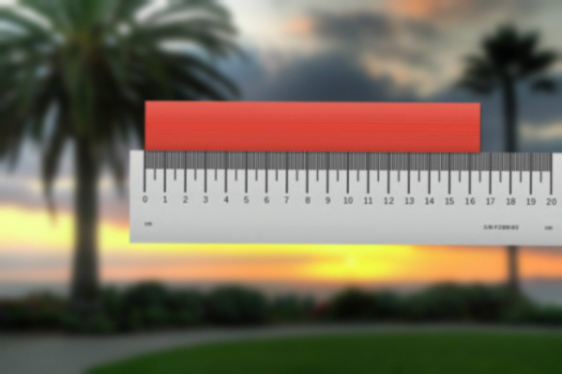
16.5
